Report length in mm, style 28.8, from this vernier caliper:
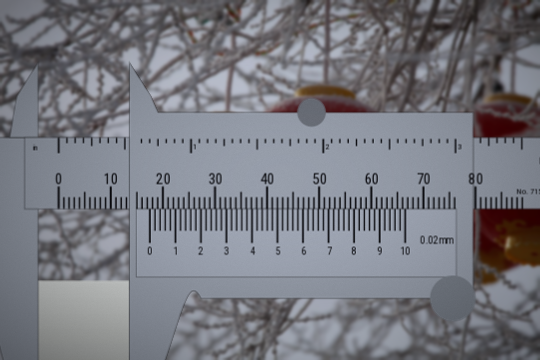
17.5
